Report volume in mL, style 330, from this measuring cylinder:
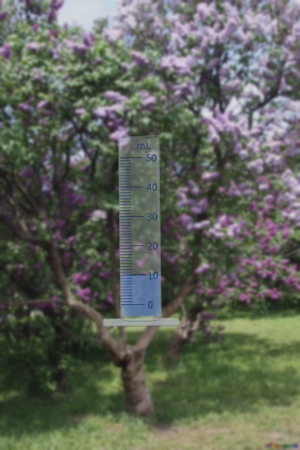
10
